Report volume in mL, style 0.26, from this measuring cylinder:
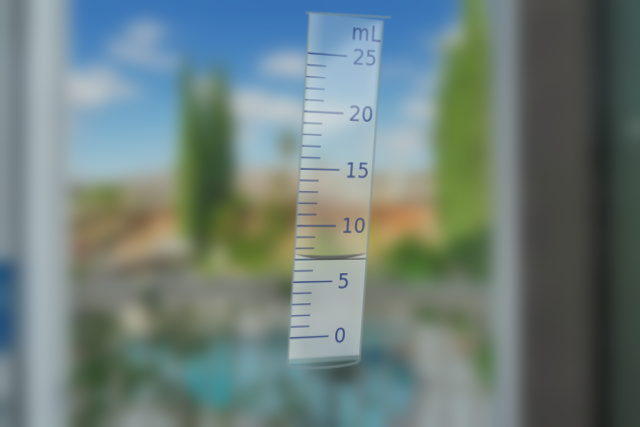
7
